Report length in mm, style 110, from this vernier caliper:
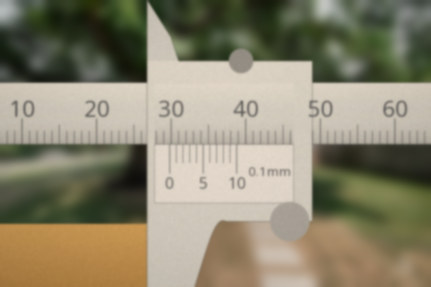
29.8
